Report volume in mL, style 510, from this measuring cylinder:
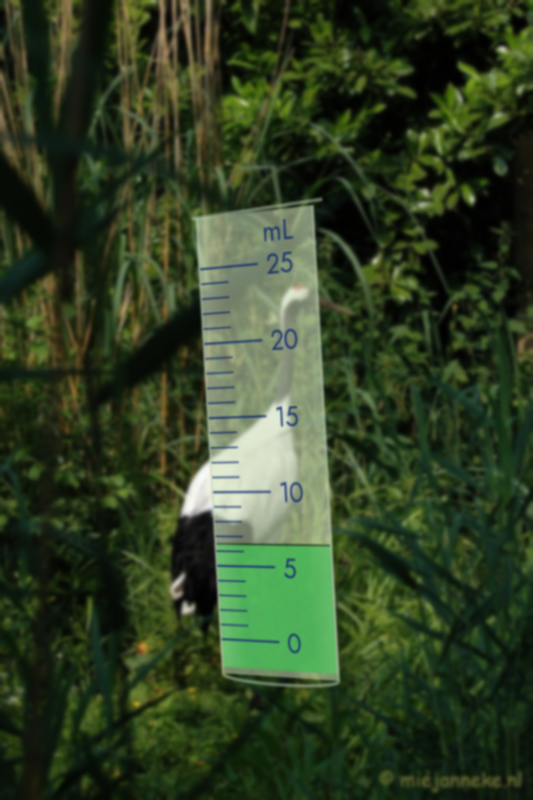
6.5
